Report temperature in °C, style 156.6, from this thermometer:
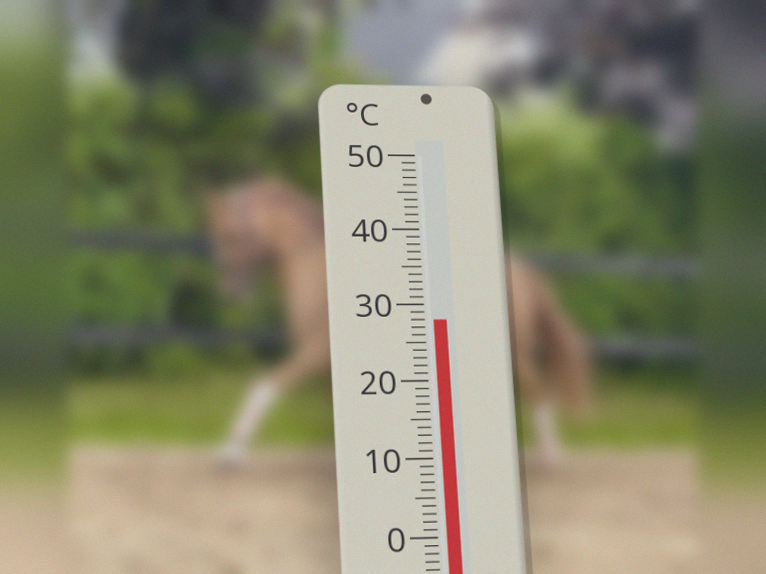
28
